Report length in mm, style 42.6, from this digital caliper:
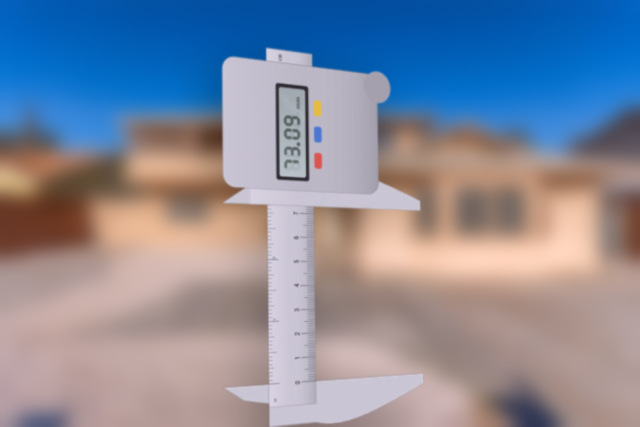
73.09
